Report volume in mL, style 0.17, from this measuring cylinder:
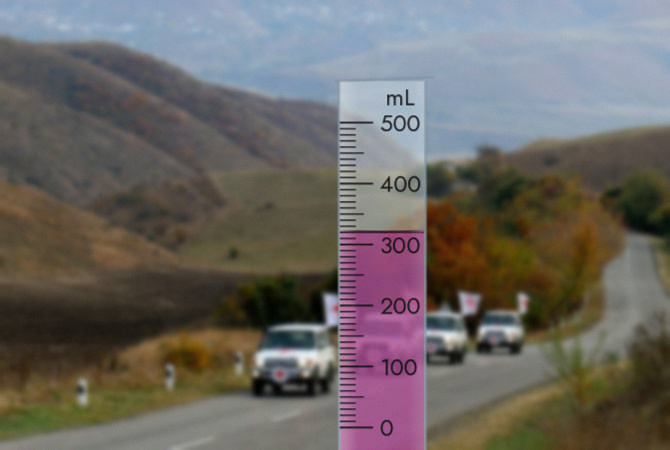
320
